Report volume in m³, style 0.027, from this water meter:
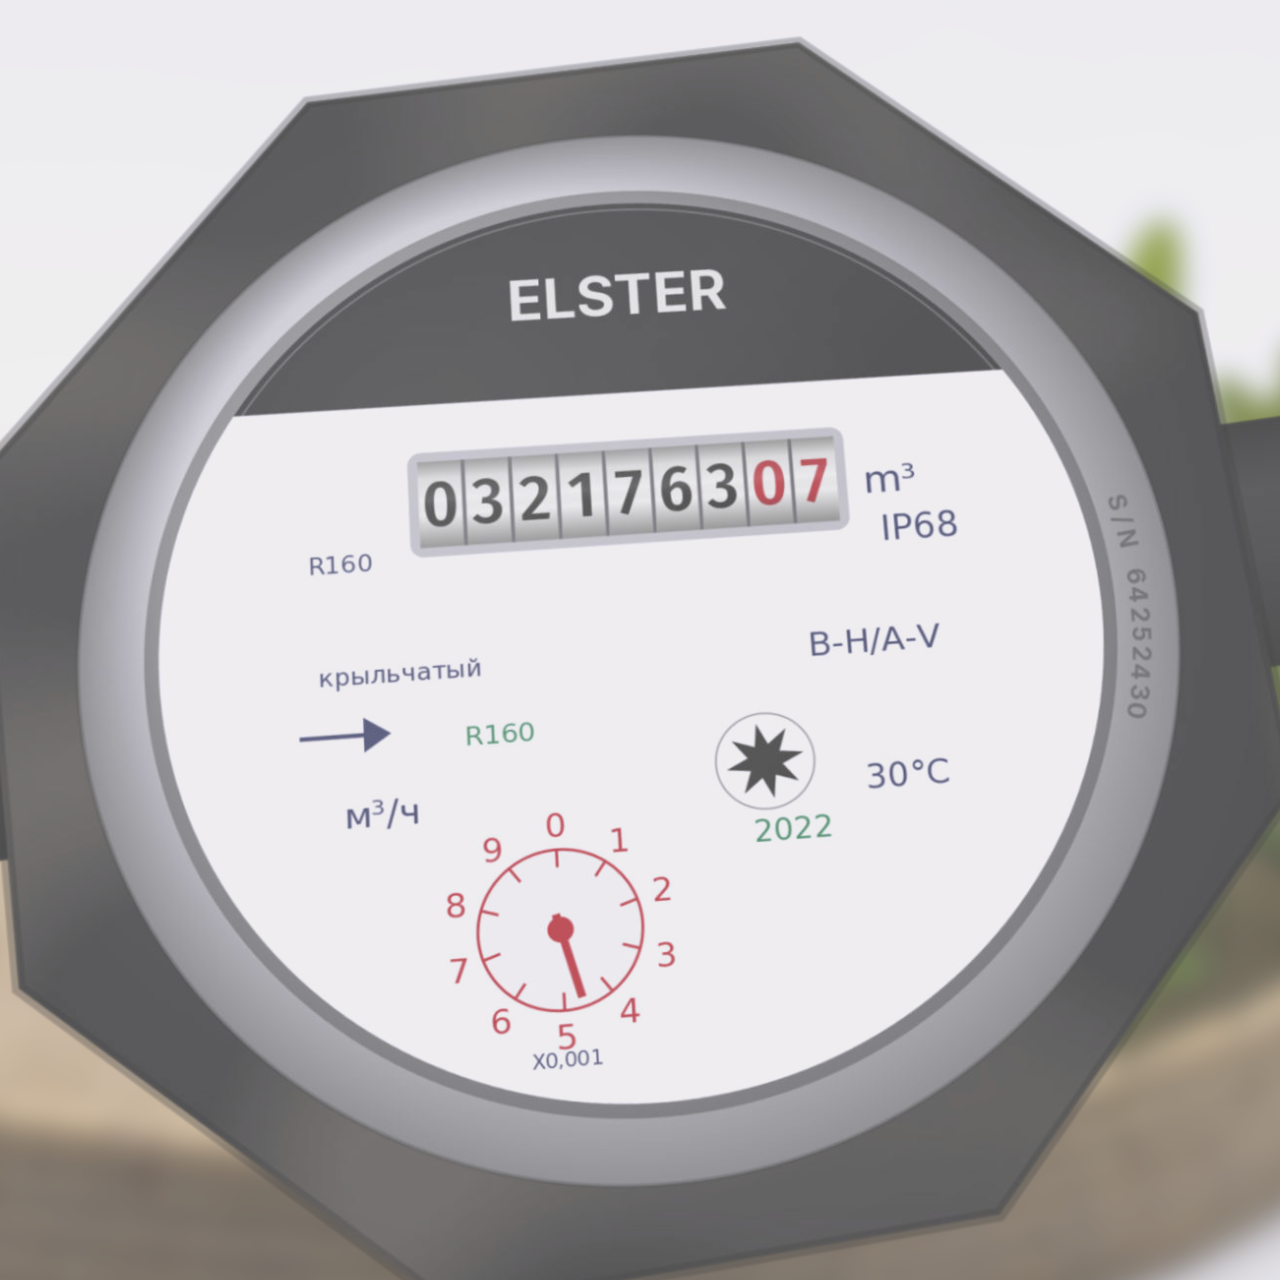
321763.074
